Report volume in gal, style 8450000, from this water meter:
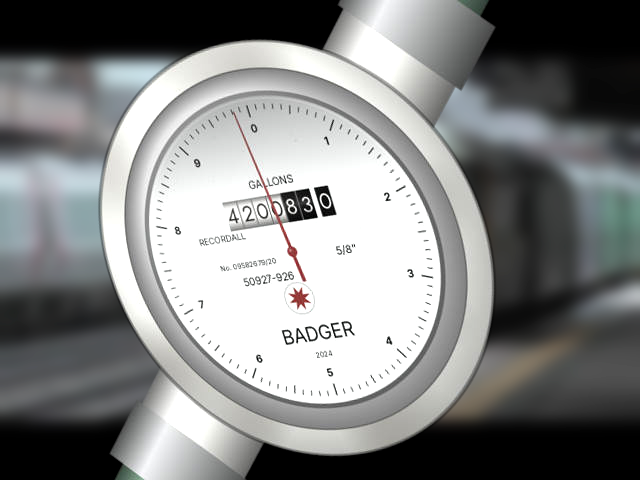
4200829.8
